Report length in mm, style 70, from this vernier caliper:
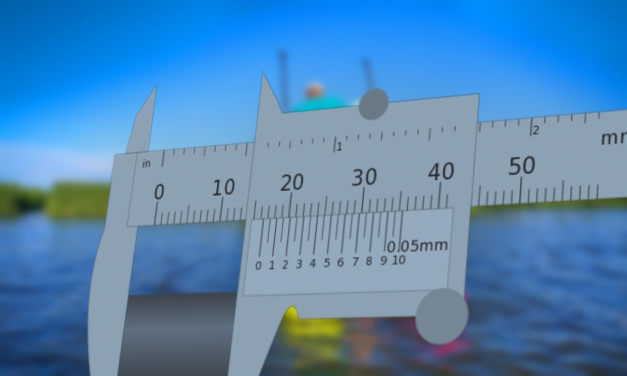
16.4
